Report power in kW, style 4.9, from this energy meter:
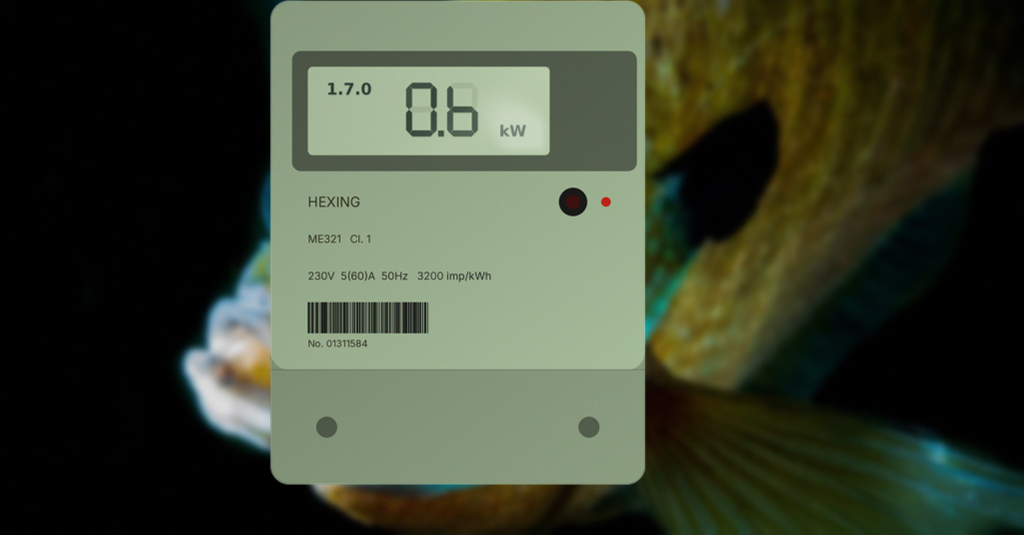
0.6
